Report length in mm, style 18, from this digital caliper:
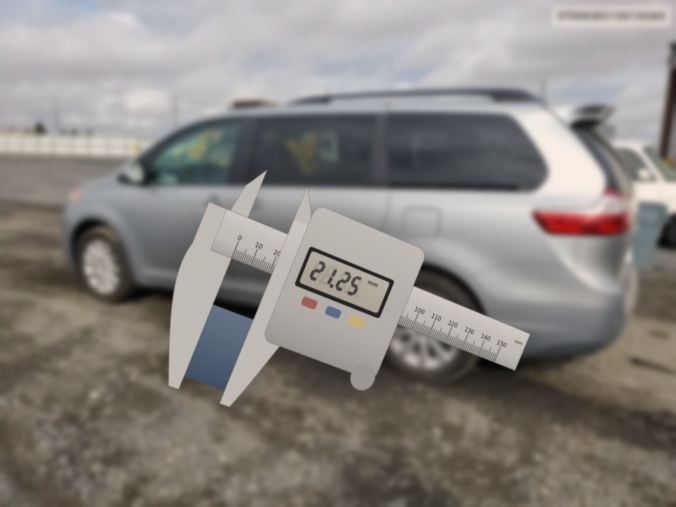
21.25
